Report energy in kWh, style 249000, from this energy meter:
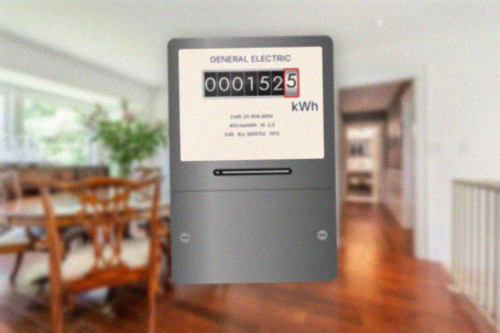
152.5
